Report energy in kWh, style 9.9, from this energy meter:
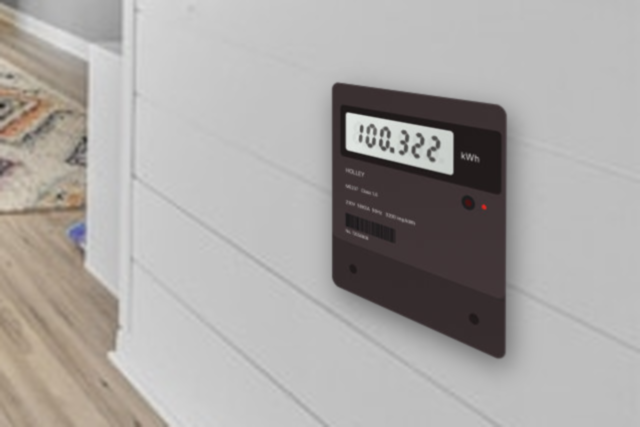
100.322
